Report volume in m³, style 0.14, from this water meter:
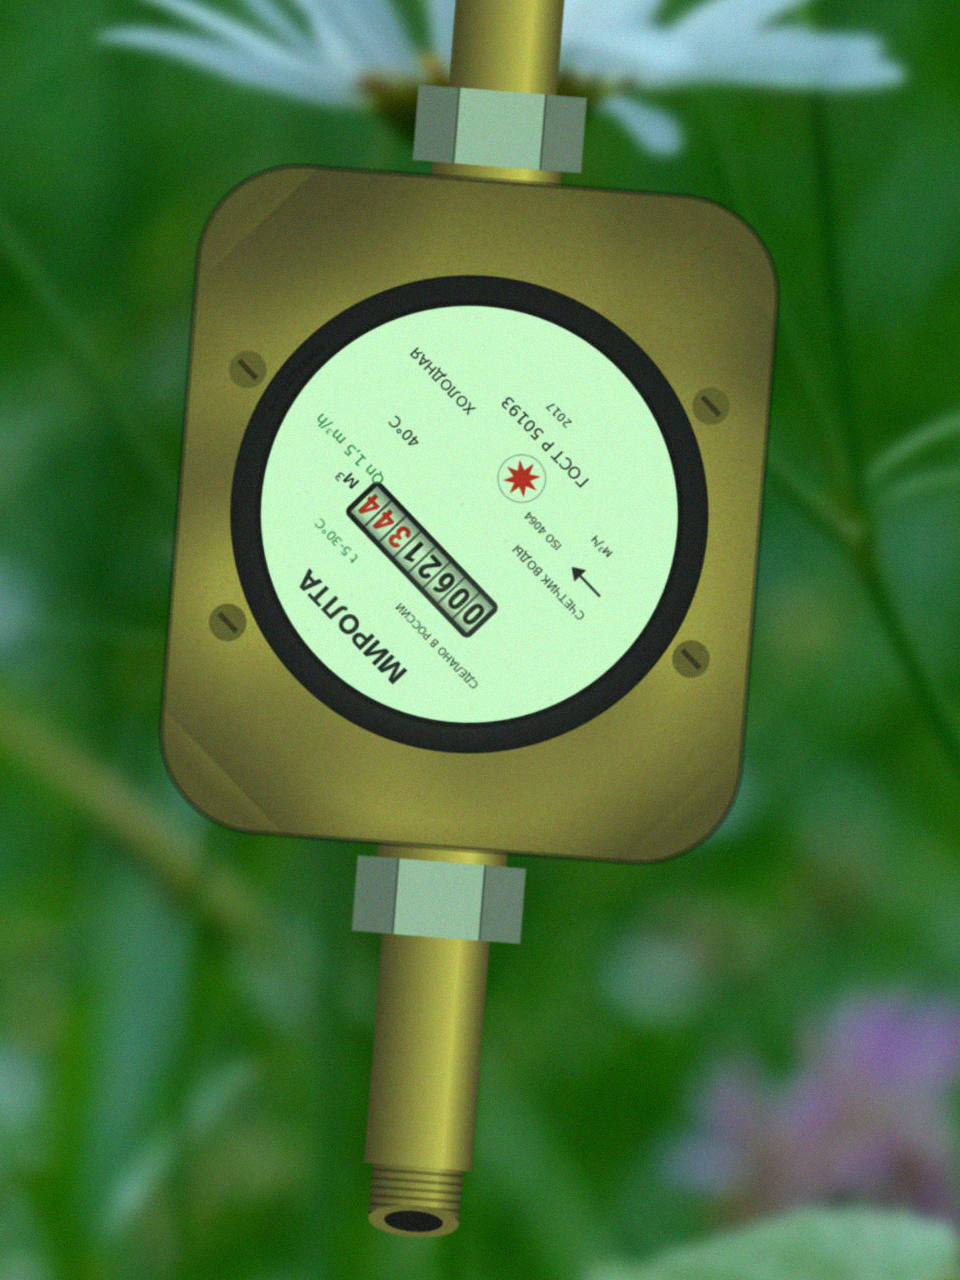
621.344
